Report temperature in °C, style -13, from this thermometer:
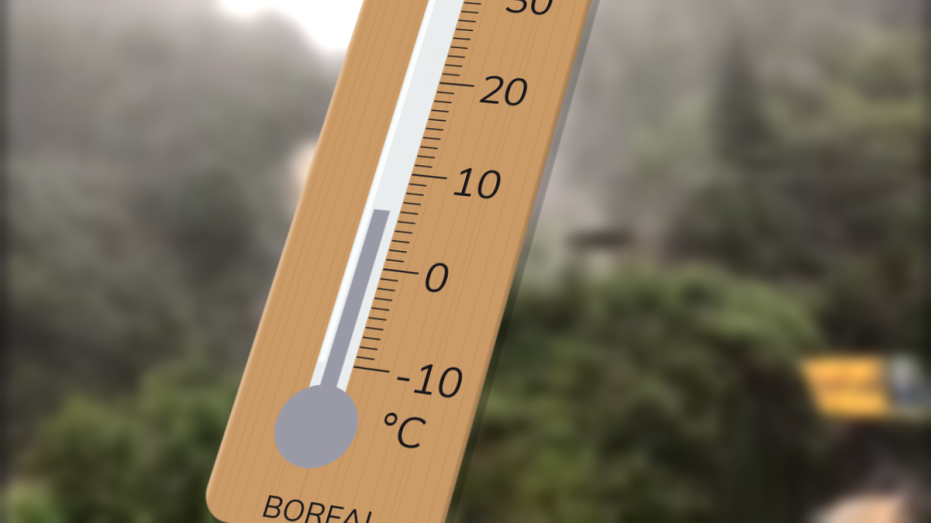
6
